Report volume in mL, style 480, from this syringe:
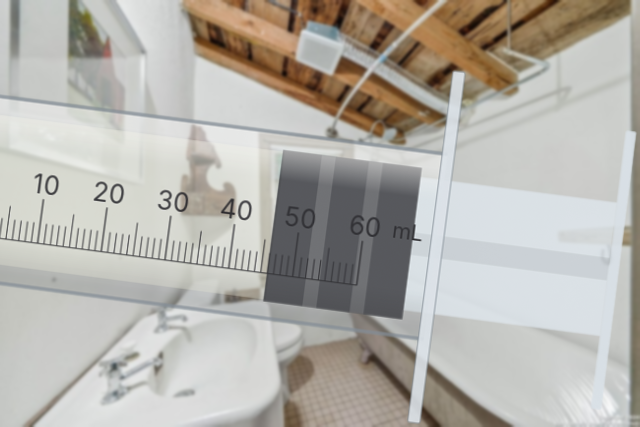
46
